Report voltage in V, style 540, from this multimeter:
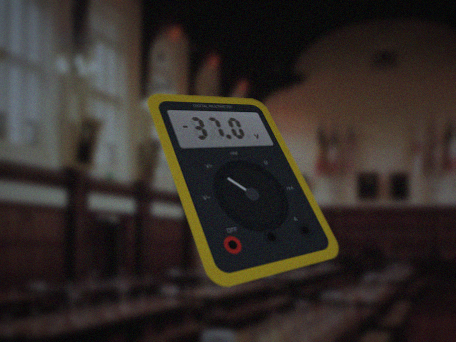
-37.0
